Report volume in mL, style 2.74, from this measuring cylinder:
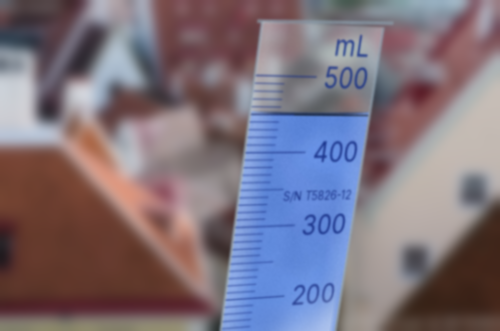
450
